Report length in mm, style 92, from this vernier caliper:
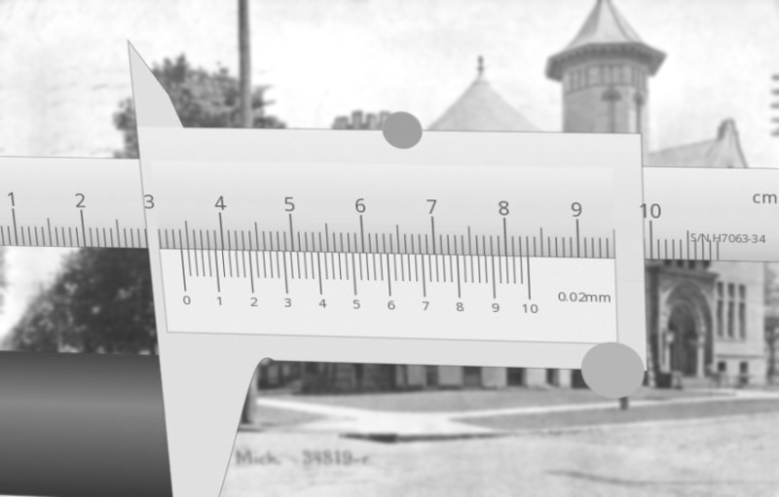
34.0
